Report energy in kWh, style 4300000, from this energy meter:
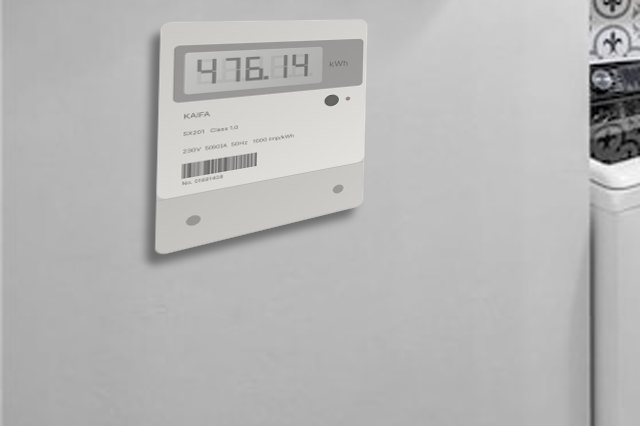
476.14
